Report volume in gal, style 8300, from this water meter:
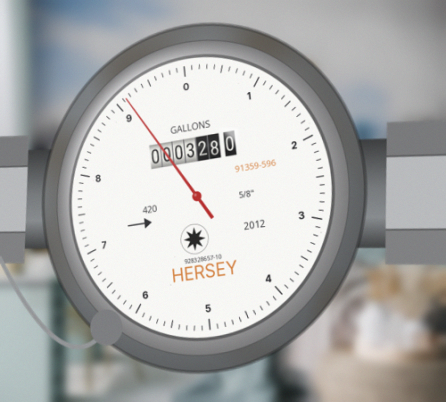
3279.1
